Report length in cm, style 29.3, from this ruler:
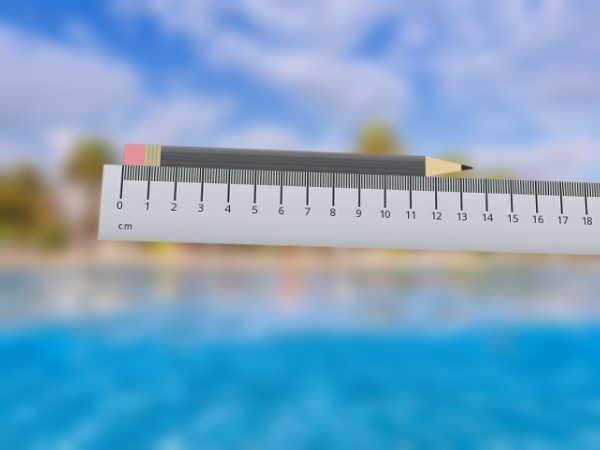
13.5
